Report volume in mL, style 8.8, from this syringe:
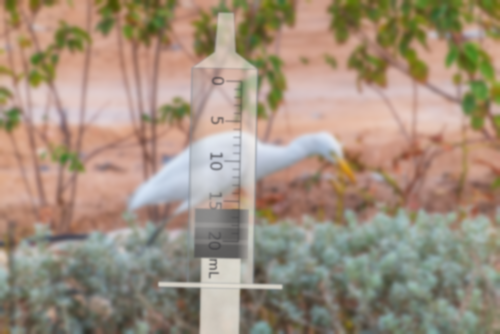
16
